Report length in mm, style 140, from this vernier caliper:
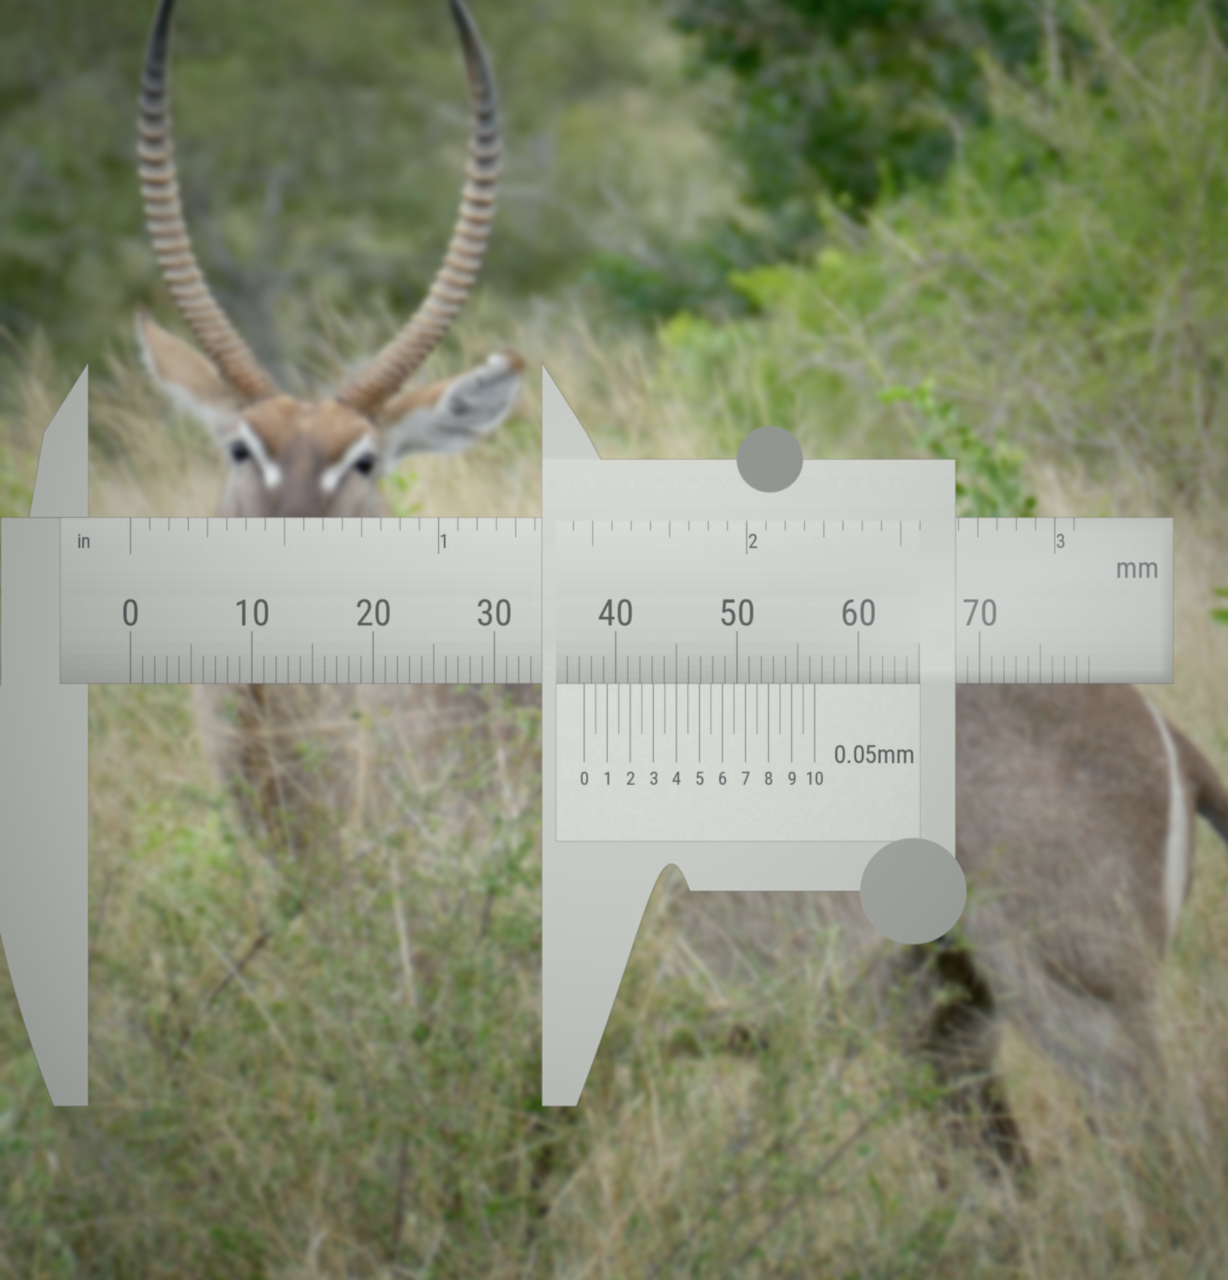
37.4
